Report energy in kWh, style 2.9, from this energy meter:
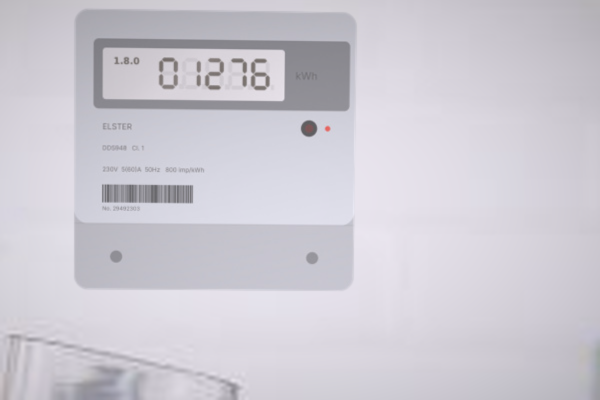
1276
